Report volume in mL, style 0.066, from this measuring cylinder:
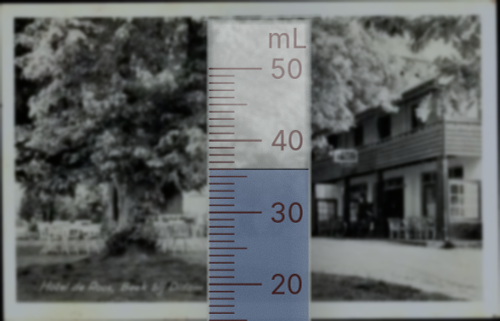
36
